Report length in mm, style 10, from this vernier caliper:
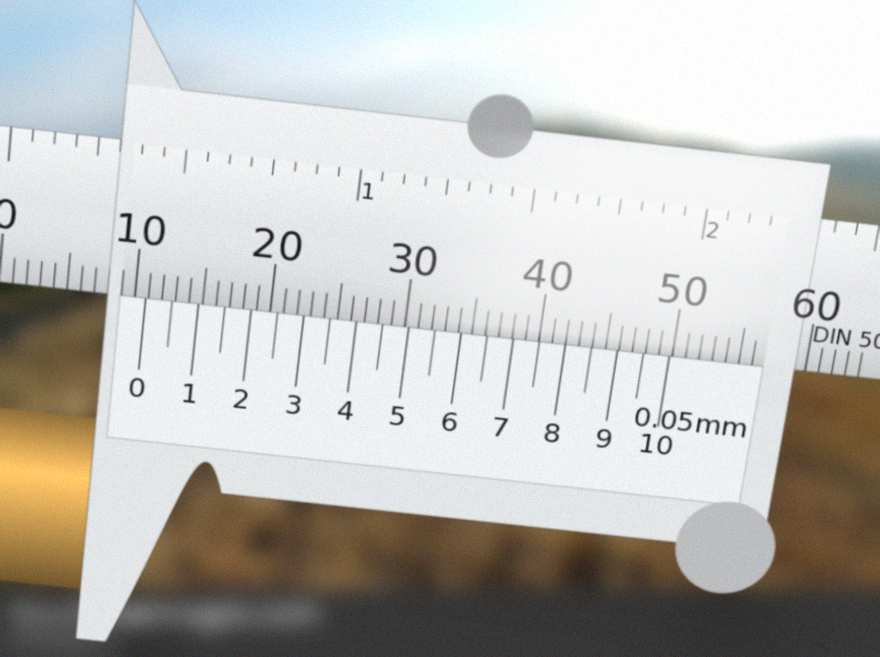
10.8
